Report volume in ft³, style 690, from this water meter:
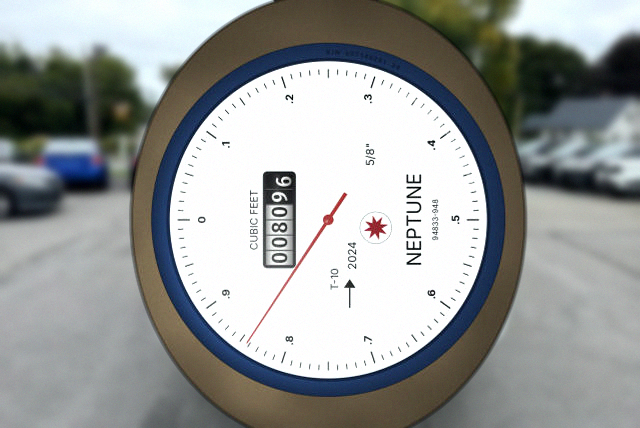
8095.84
